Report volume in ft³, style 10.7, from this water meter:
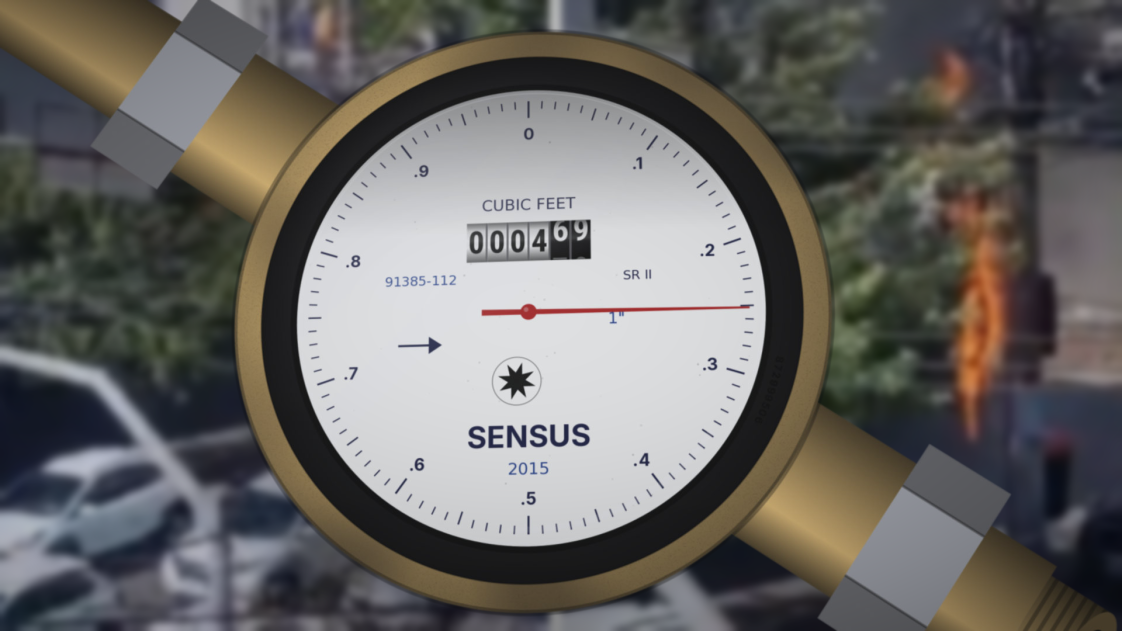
469.25
